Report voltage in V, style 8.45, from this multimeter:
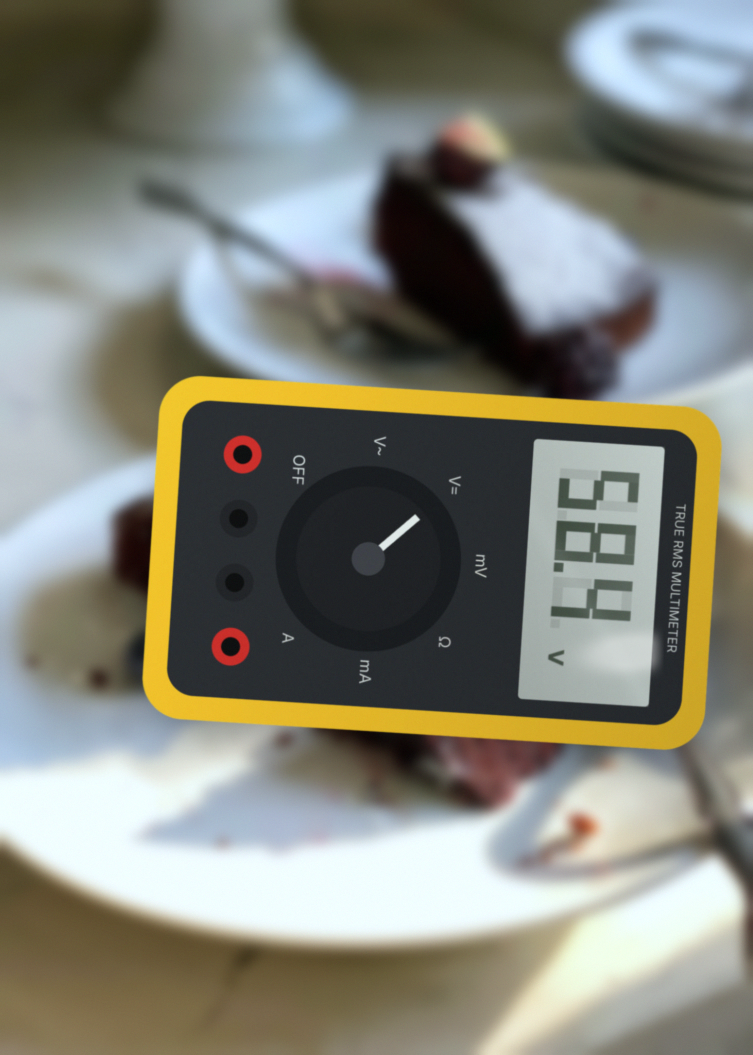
58.4
